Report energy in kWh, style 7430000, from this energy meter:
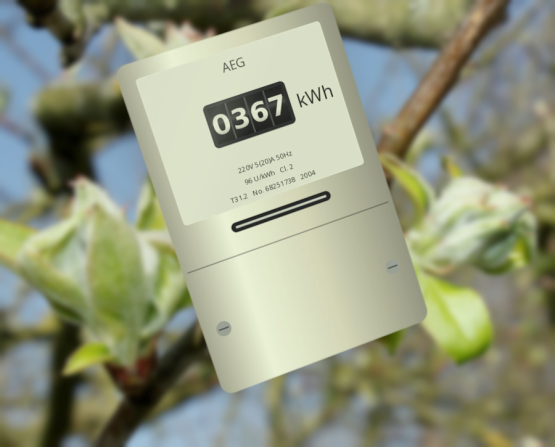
367
